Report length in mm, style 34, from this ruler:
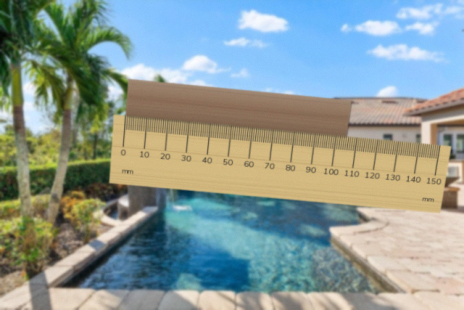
105
